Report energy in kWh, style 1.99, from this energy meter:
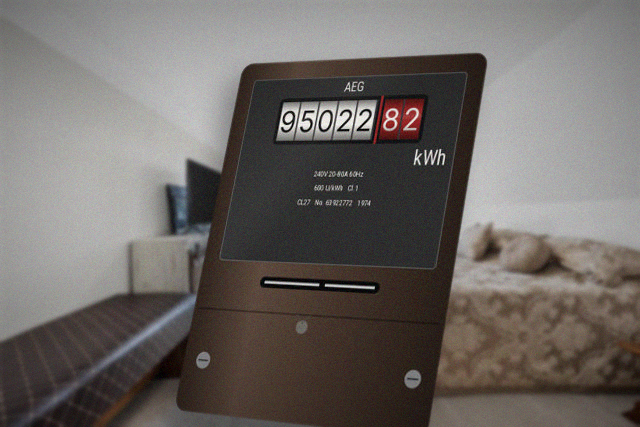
95022.82
